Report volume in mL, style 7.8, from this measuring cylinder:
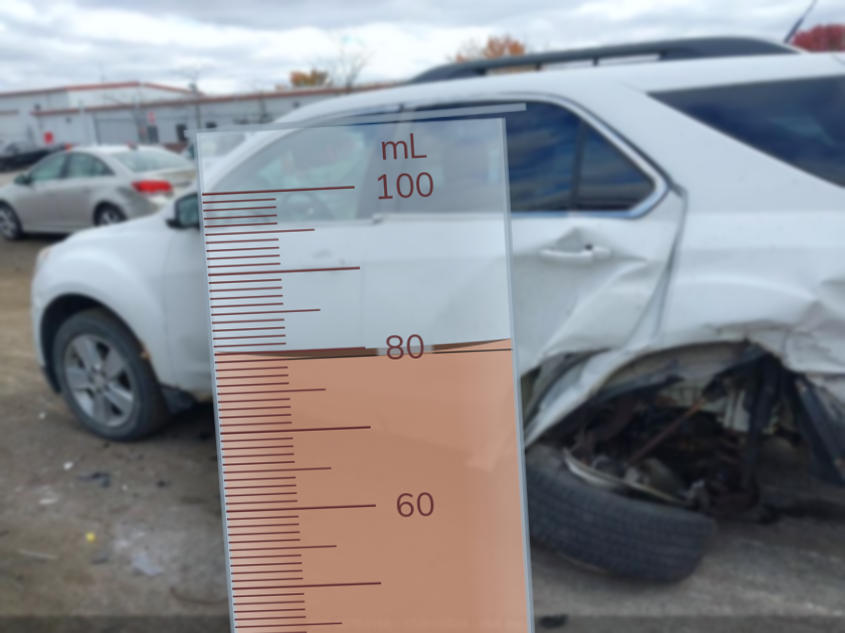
79
